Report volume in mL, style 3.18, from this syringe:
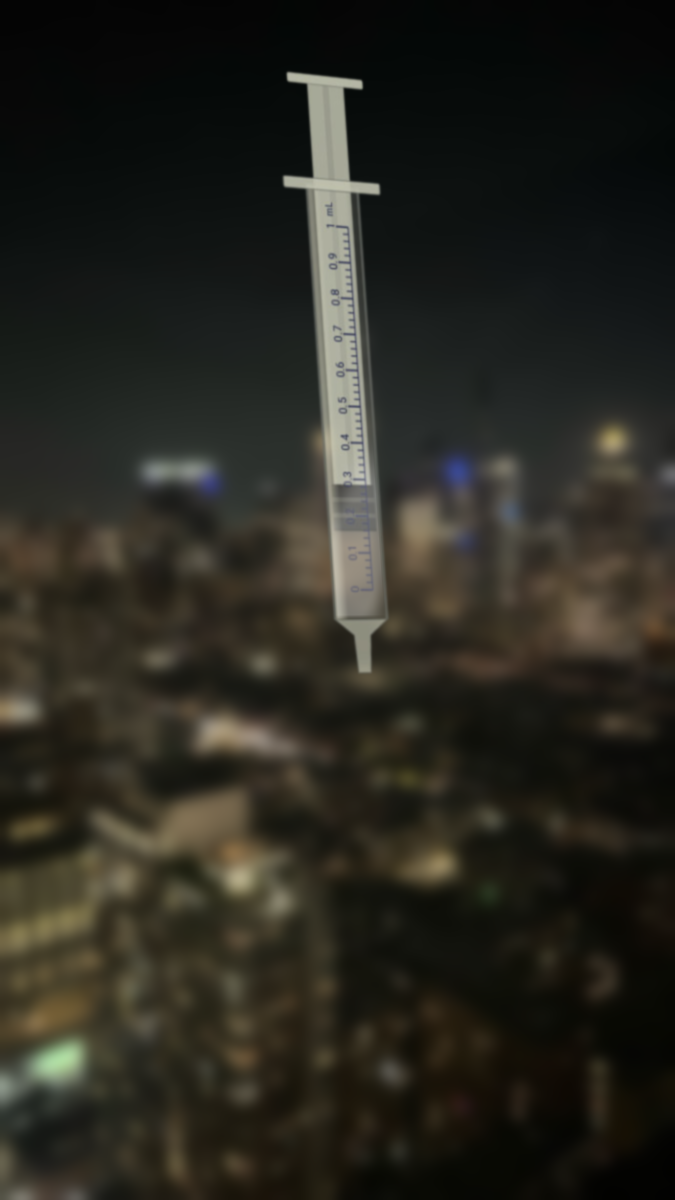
0.16
